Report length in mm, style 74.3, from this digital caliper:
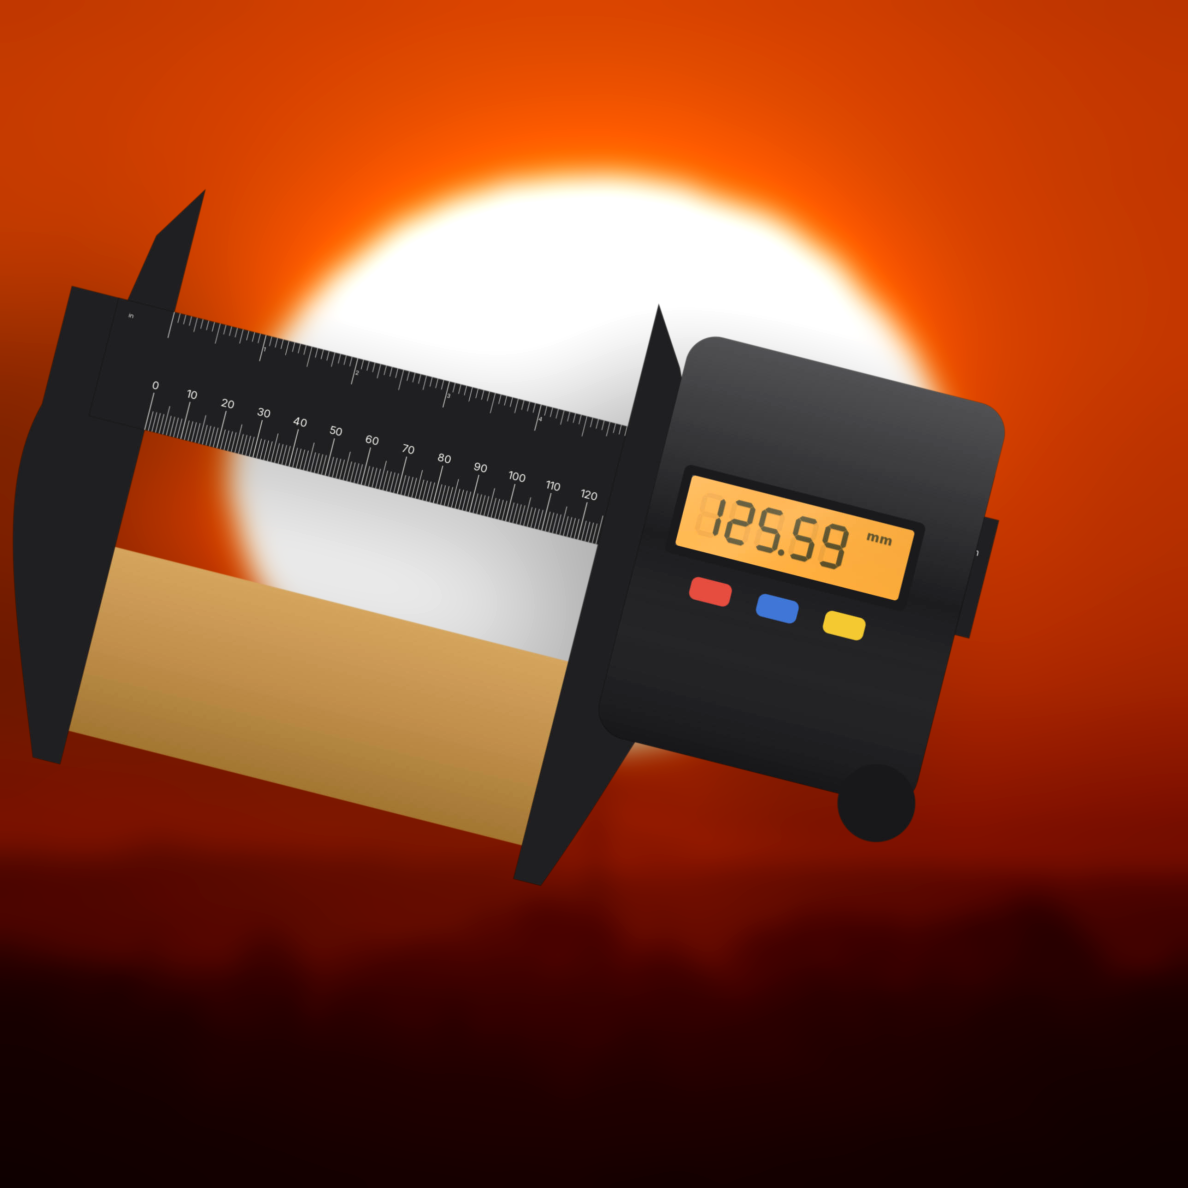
125.59
